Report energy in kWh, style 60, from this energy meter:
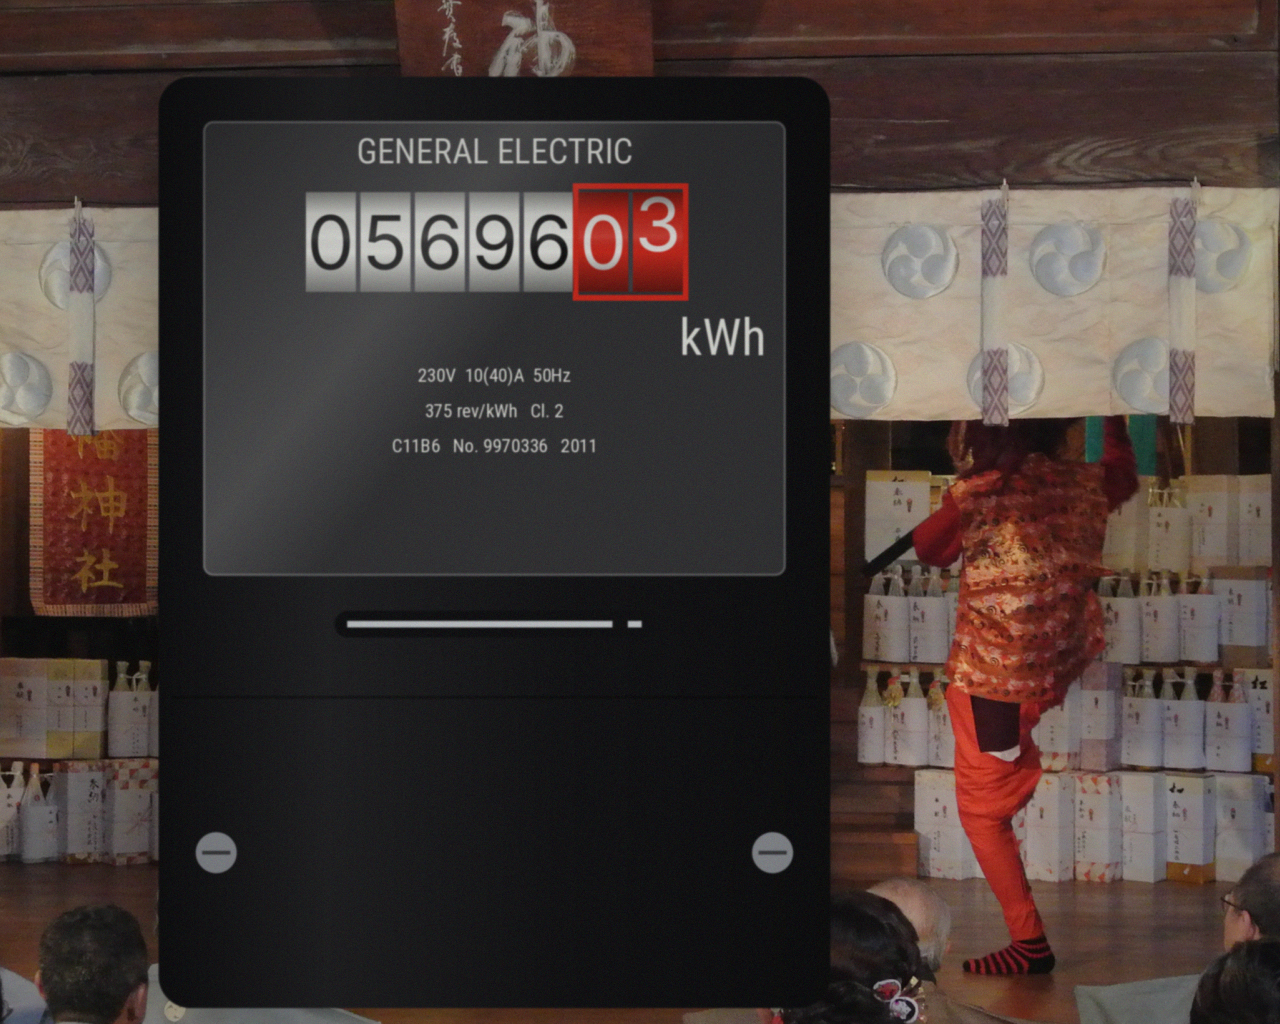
5696.03
